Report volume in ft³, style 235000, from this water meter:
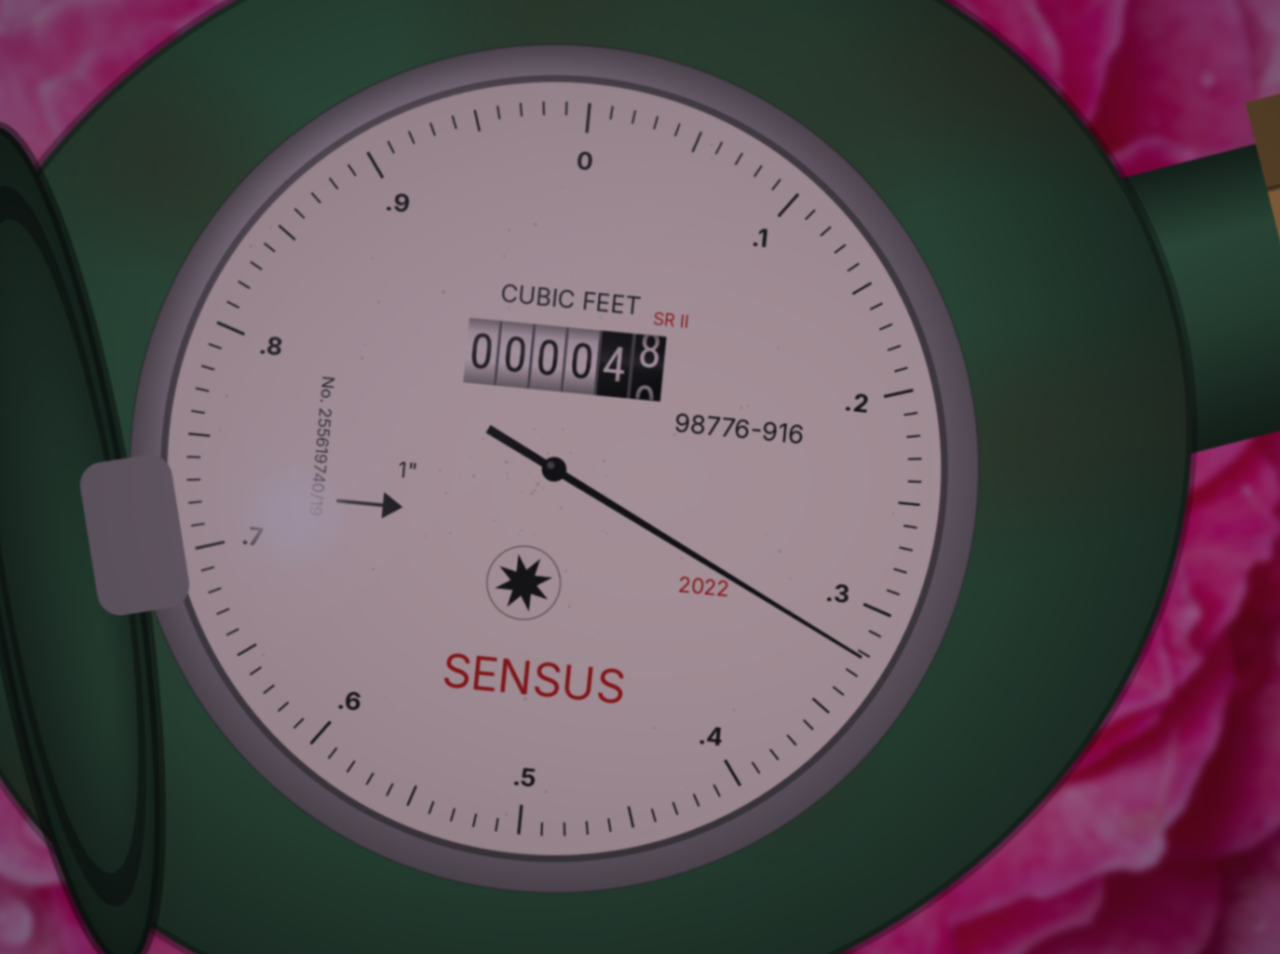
48.32
